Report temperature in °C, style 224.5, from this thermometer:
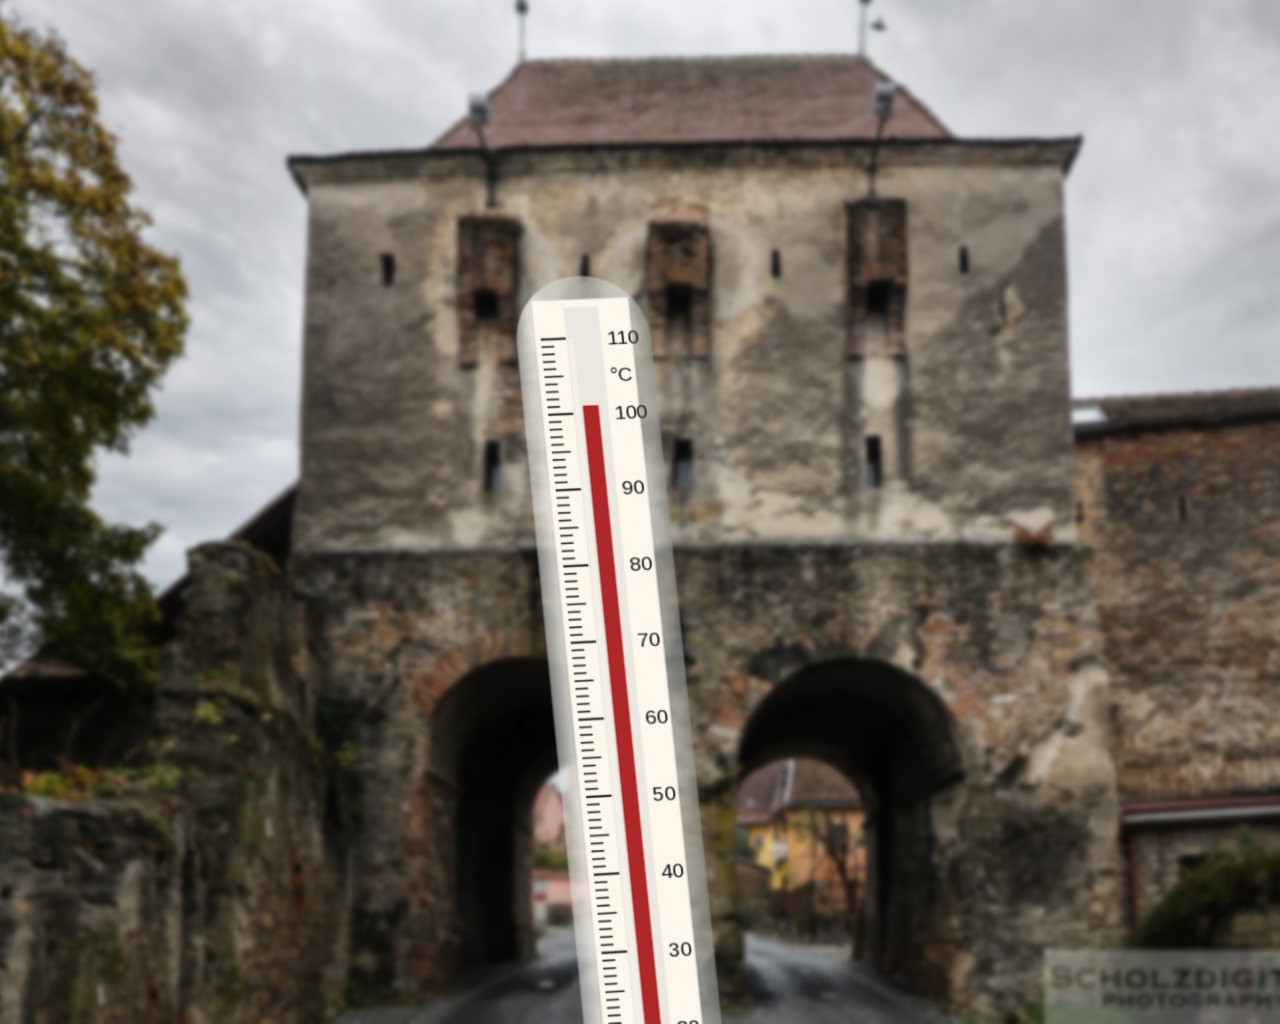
101
